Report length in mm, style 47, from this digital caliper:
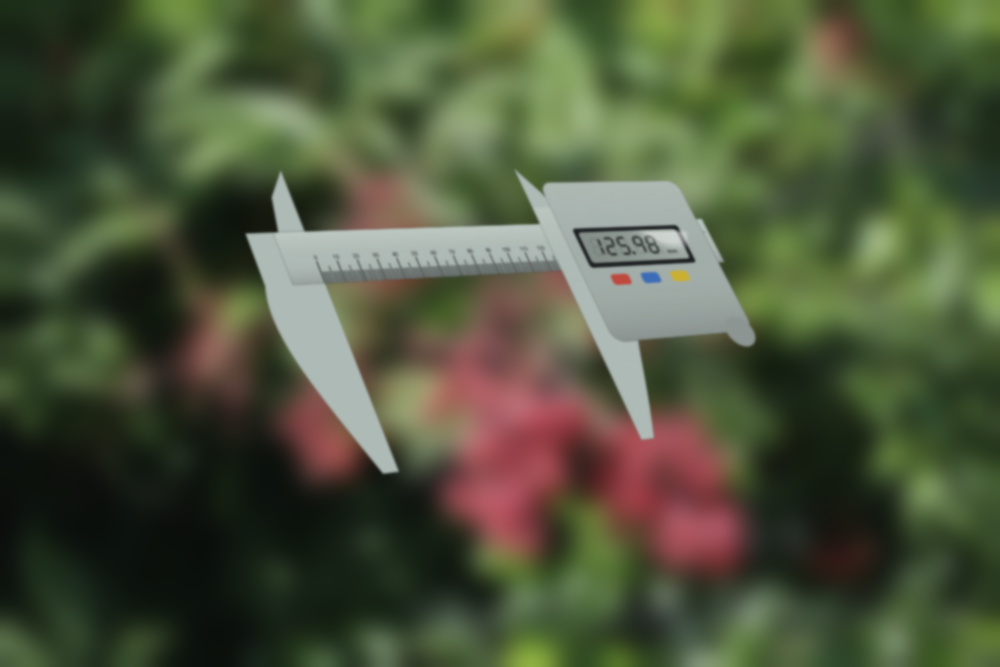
125.98
